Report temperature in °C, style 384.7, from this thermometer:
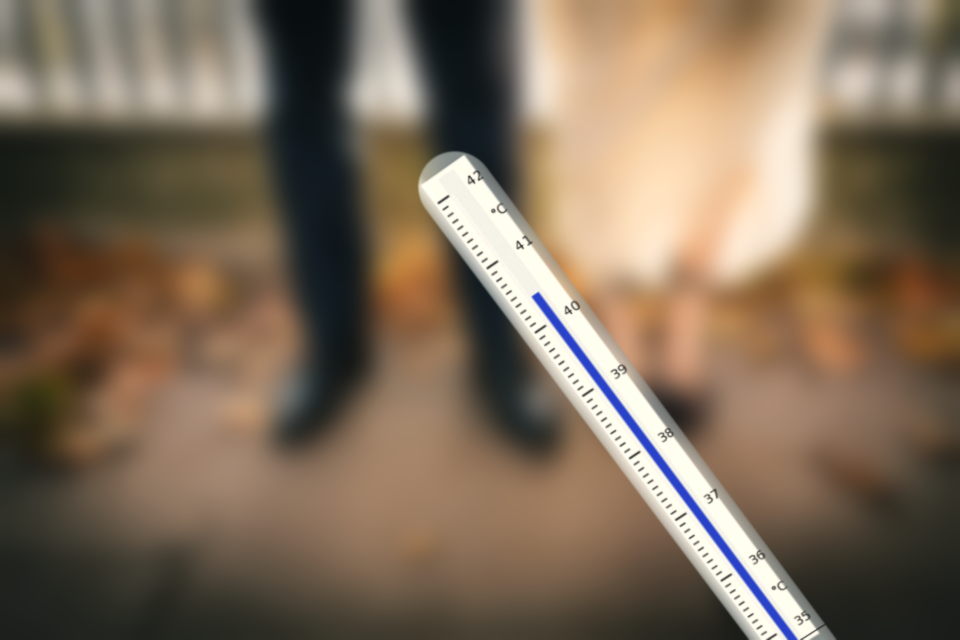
40.4
